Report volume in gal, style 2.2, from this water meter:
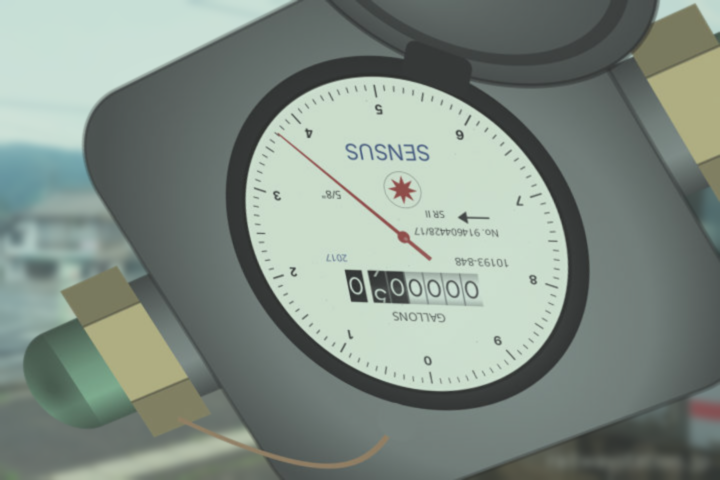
53.7
